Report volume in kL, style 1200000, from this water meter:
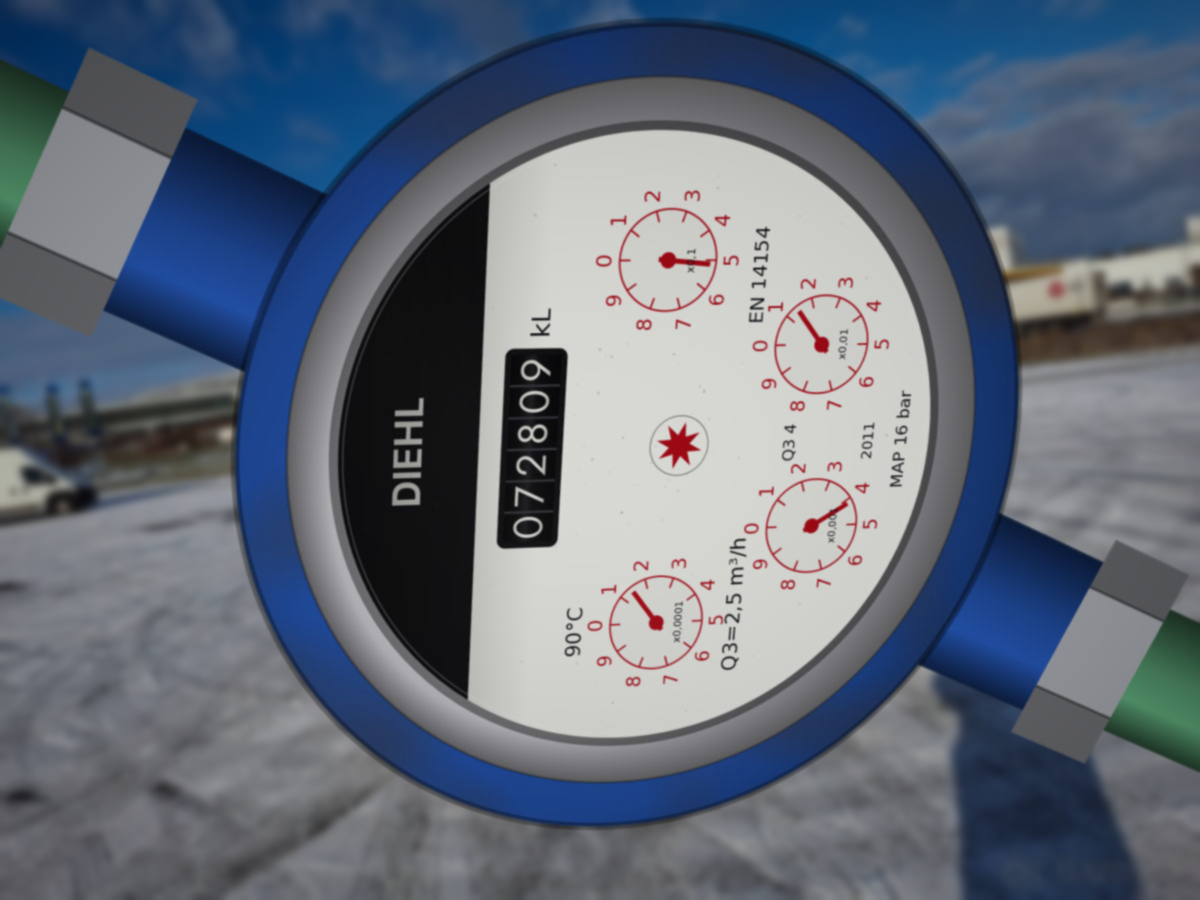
72809.5141
